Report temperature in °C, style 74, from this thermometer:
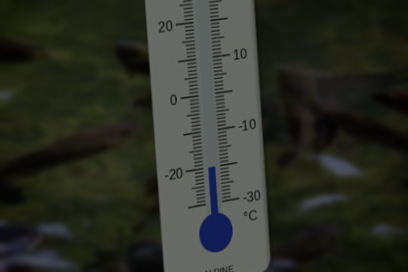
-20
